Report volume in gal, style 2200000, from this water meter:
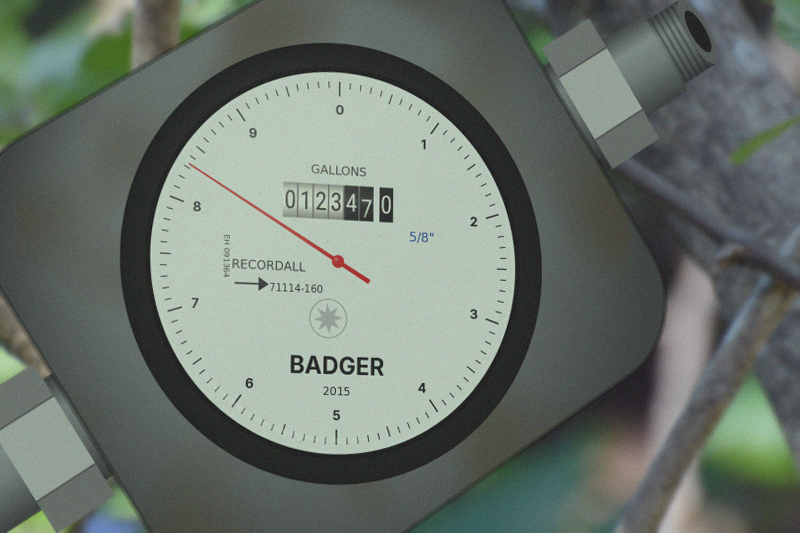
123468.3
